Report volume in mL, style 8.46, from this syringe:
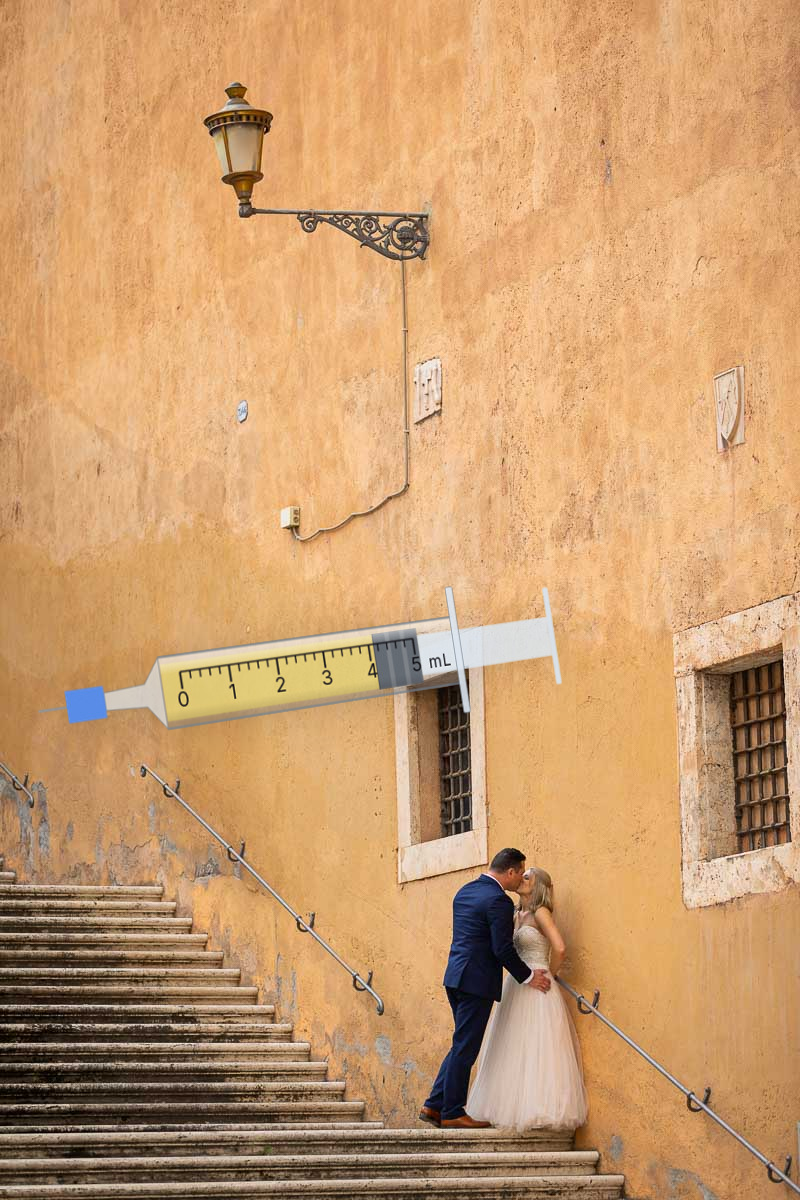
4.1
